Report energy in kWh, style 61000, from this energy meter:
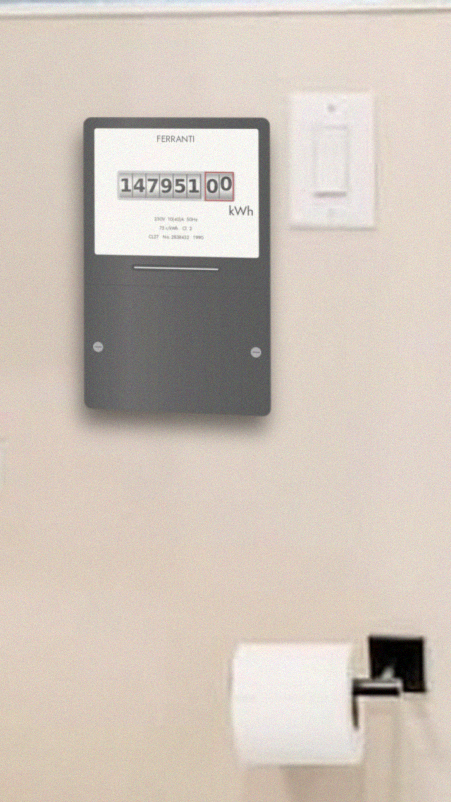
147951.00
